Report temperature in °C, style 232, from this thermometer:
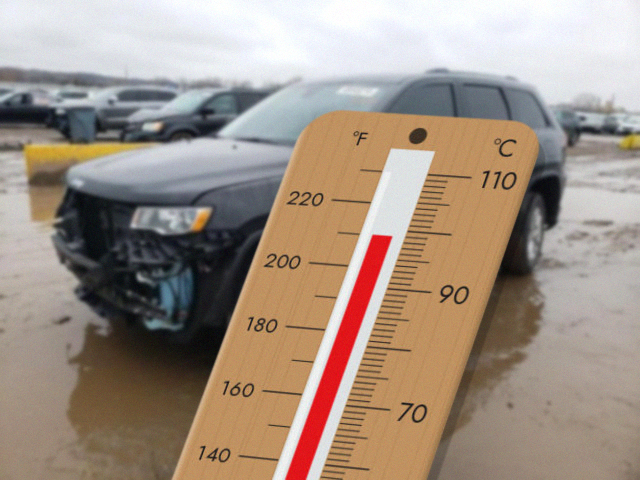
99
